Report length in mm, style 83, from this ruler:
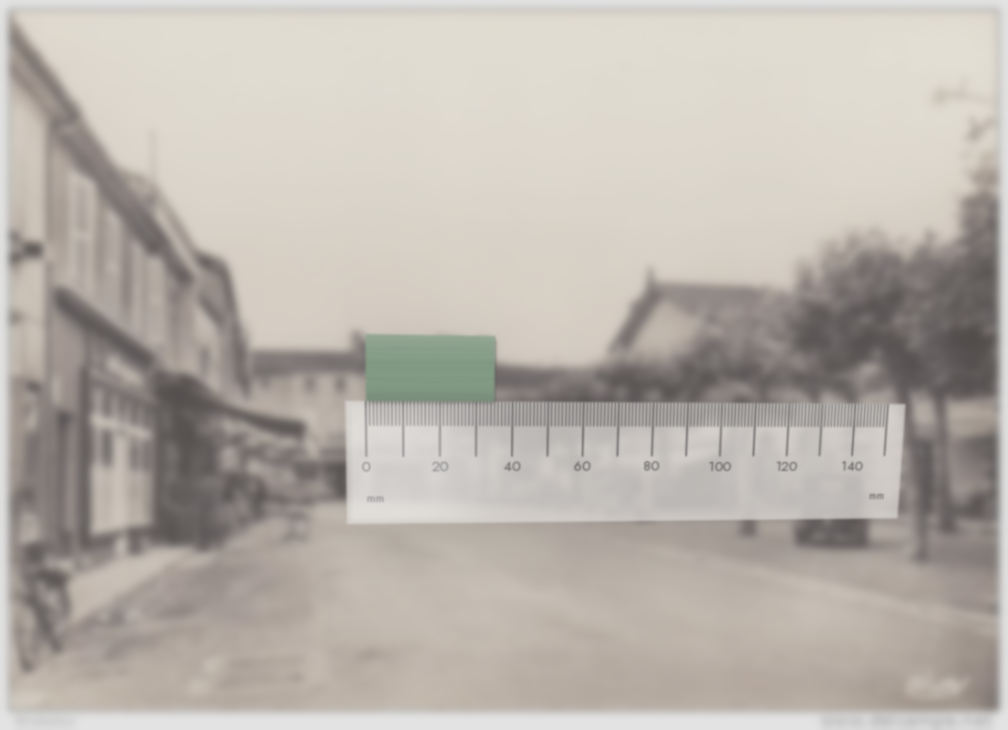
35
